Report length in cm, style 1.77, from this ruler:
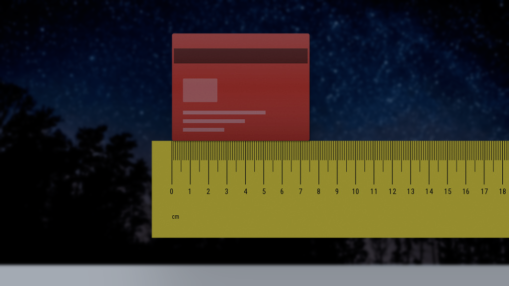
7.5
